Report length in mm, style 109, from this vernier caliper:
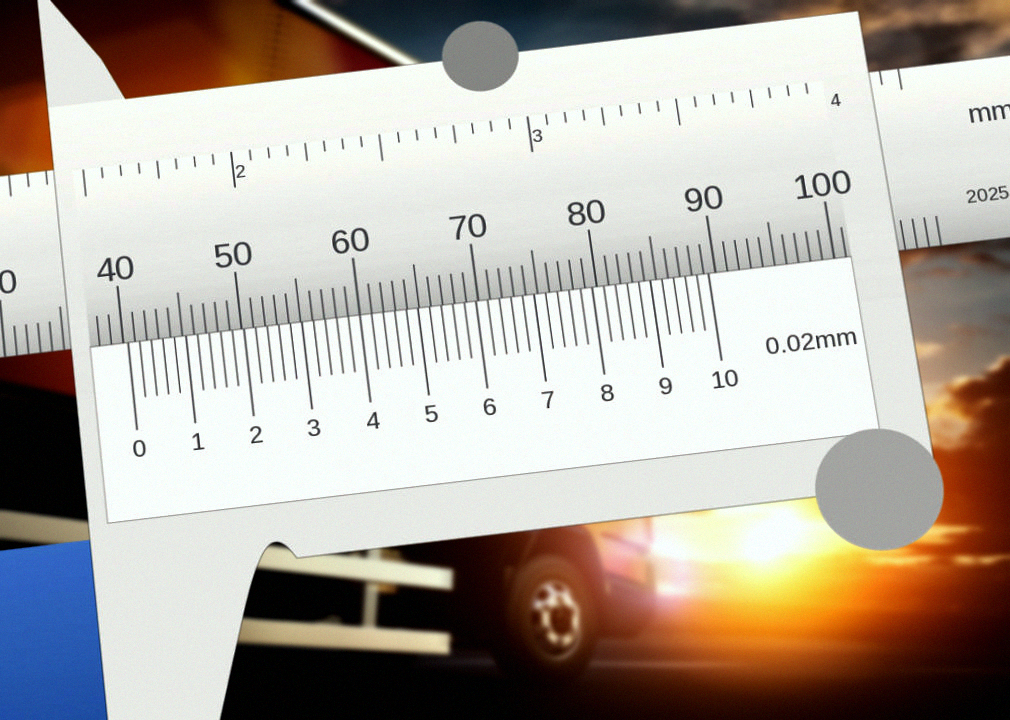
40.4
